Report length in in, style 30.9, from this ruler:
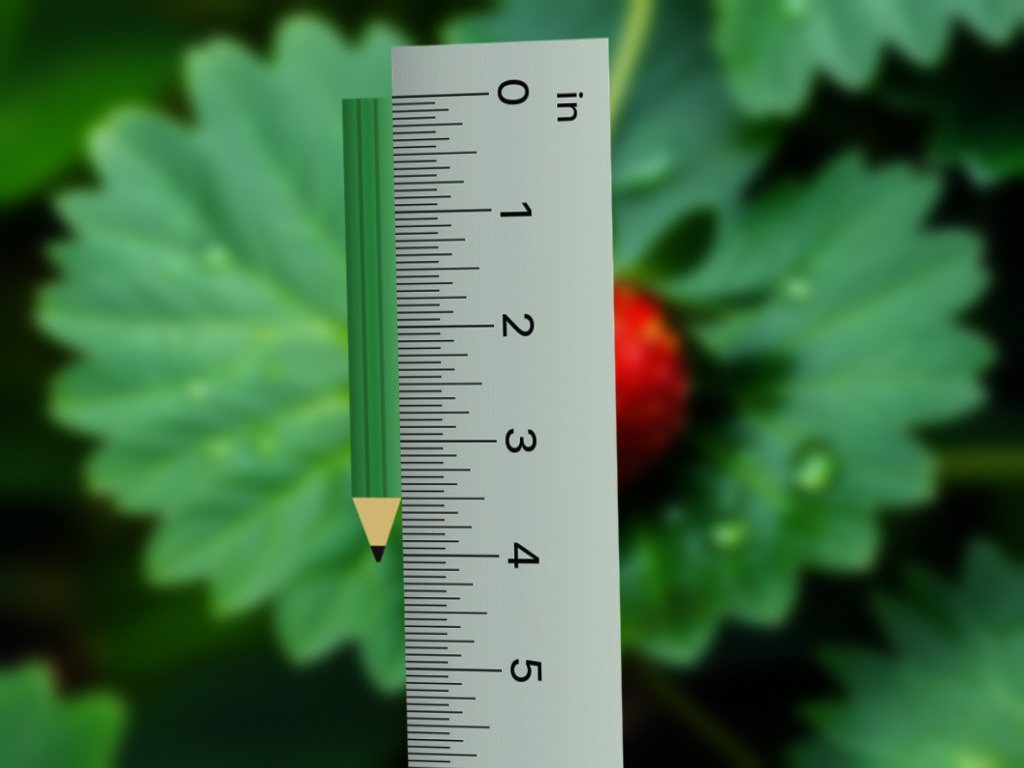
4.0625
